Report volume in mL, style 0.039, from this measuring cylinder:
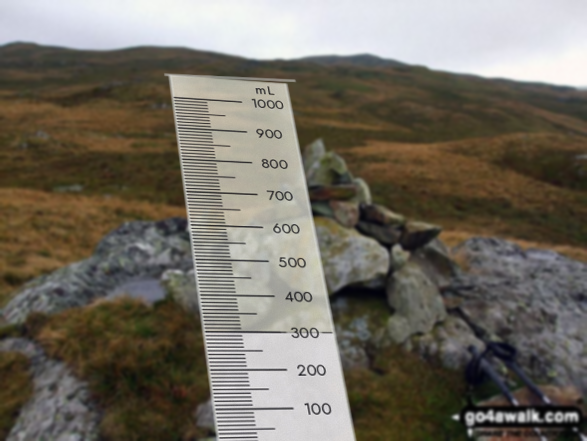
300
